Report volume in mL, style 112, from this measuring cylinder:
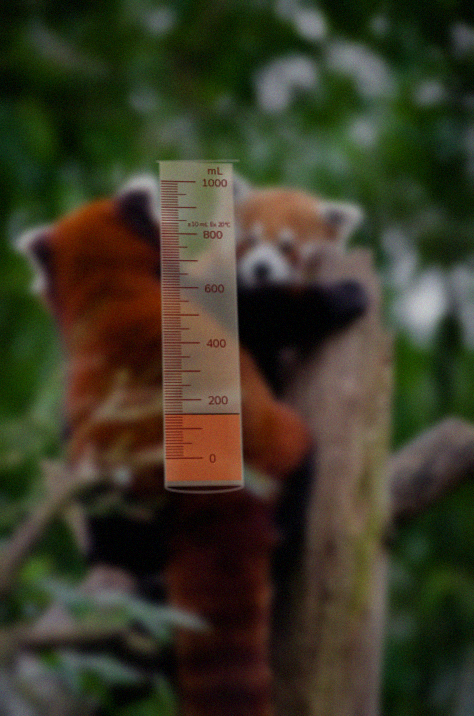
150
